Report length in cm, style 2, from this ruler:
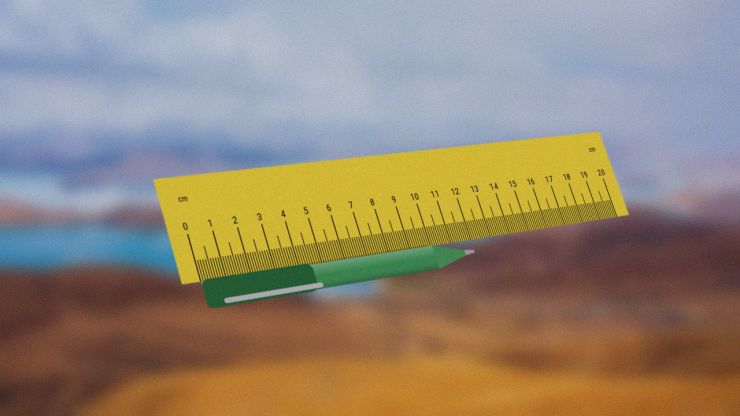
12
